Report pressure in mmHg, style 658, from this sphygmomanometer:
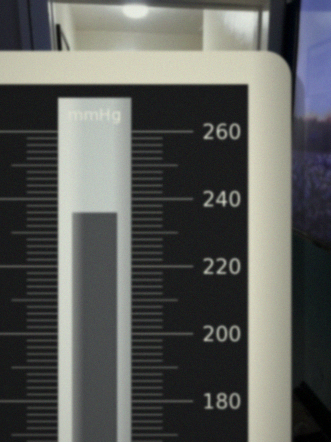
236
